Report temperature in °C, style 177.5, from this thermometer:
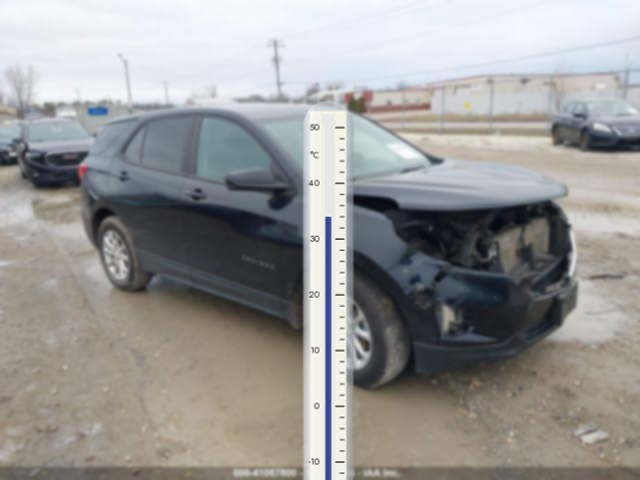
34
